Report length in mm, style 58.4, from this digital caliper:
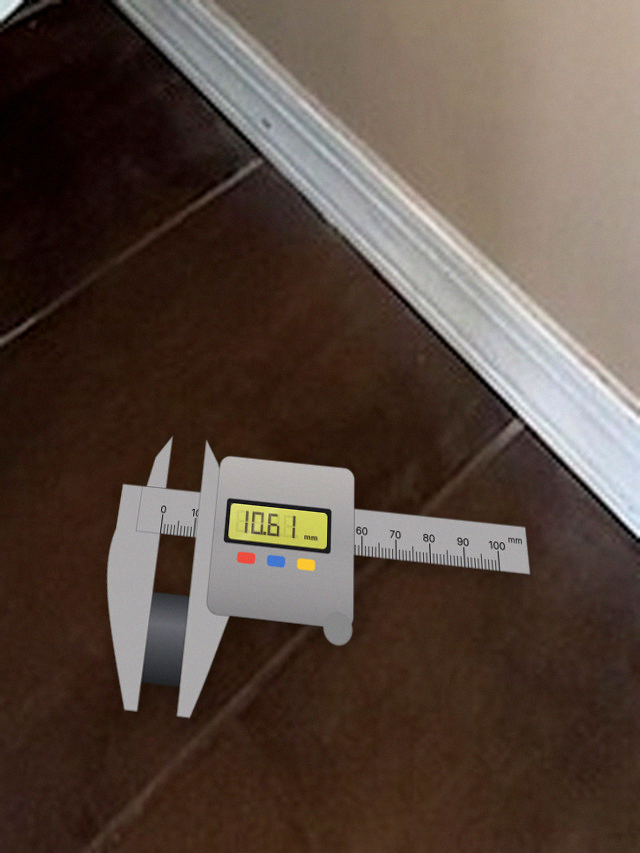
10.61
